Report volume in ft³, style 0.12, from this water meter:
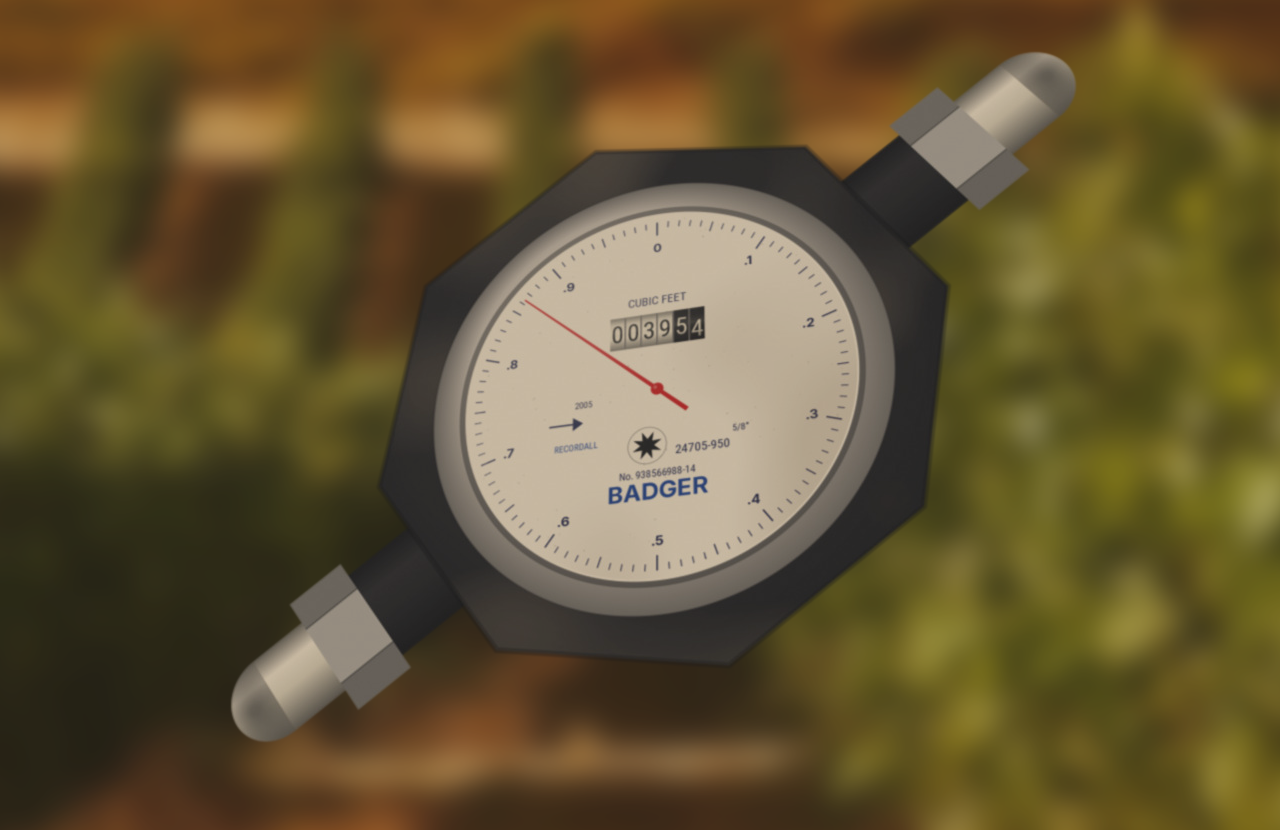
3953.86
